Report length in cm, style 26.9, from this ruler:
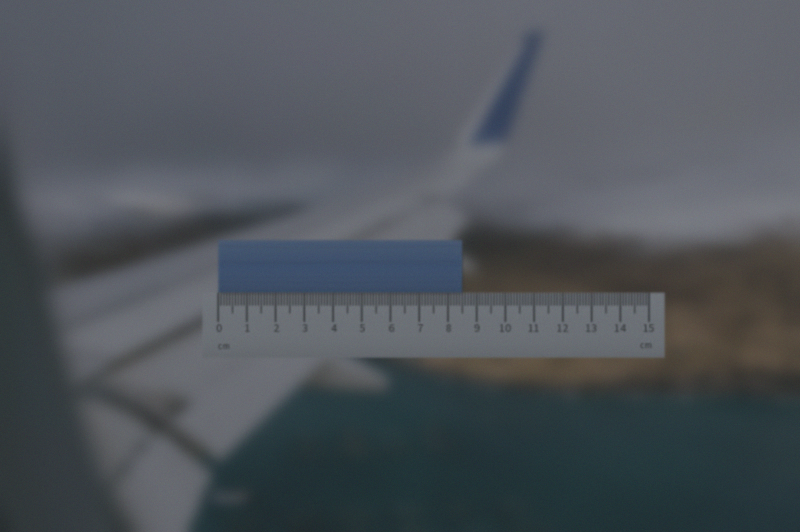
8.5
